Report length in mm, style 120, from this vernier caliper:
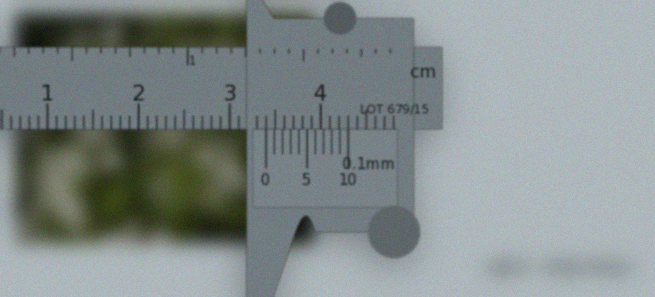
34.0
